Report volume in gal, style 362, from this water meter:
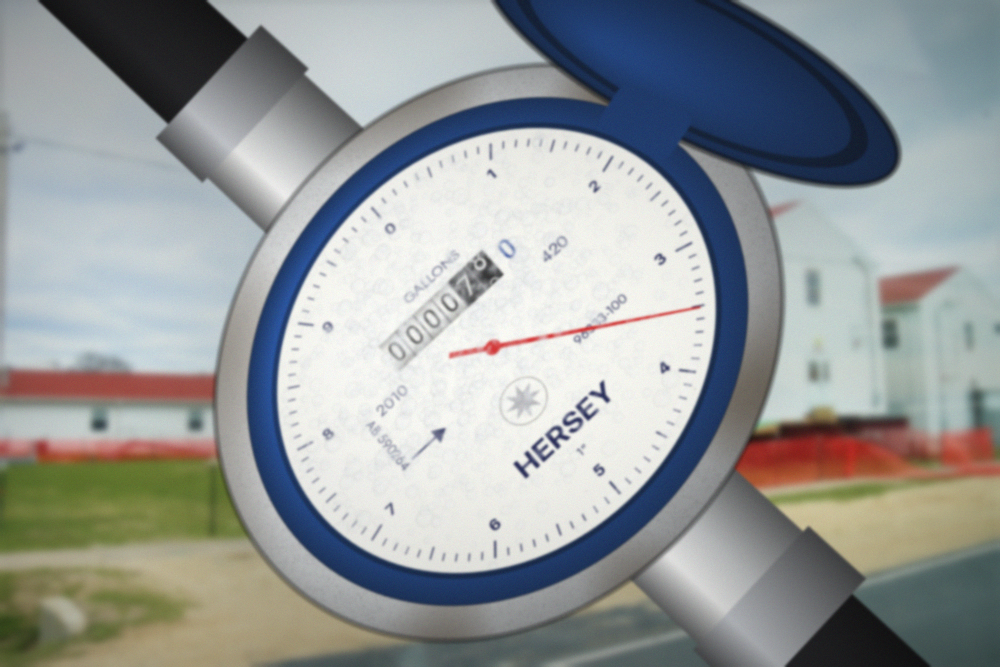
783.5
